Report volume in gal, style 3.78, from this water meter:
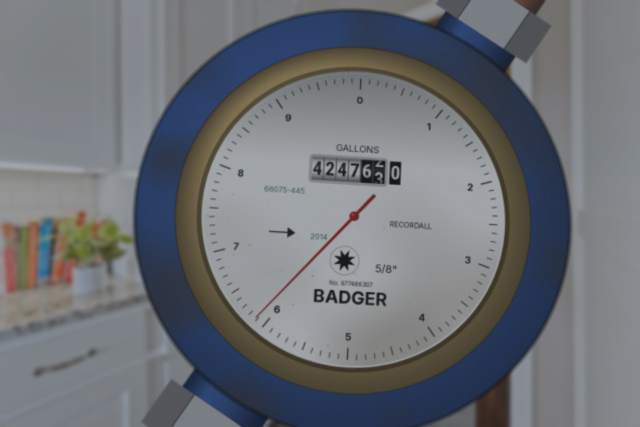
4247626.1
